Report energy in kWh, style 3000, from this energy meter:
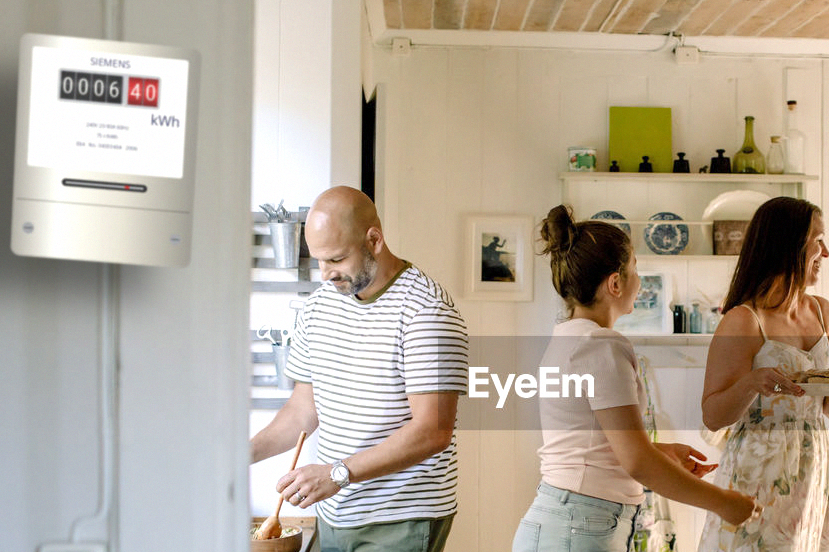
6.40
